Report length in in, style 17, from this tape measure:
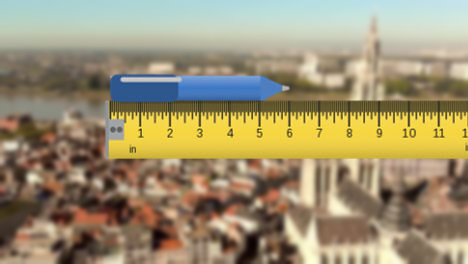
6
